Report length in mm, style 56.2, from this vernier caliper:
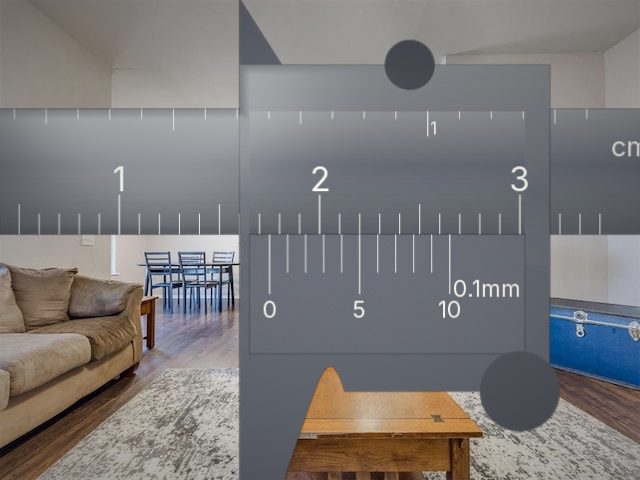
17.5
